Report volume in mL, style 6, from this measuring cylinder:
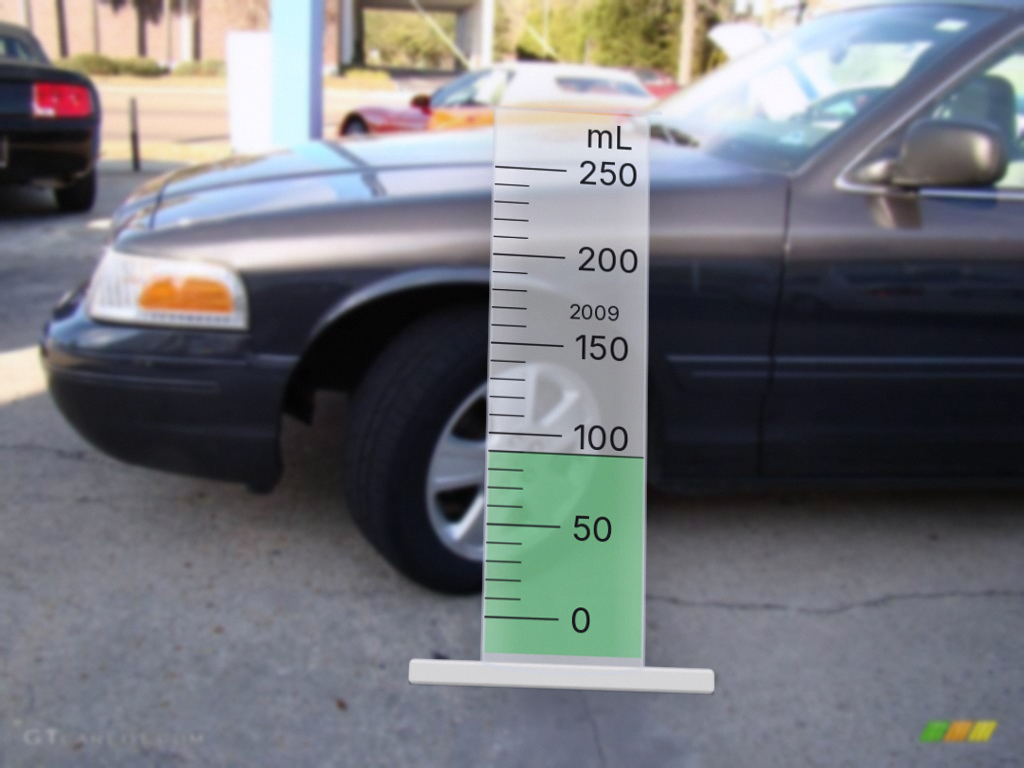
90
